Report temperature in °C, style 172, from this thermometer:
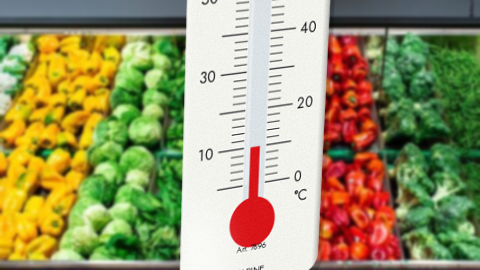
10
